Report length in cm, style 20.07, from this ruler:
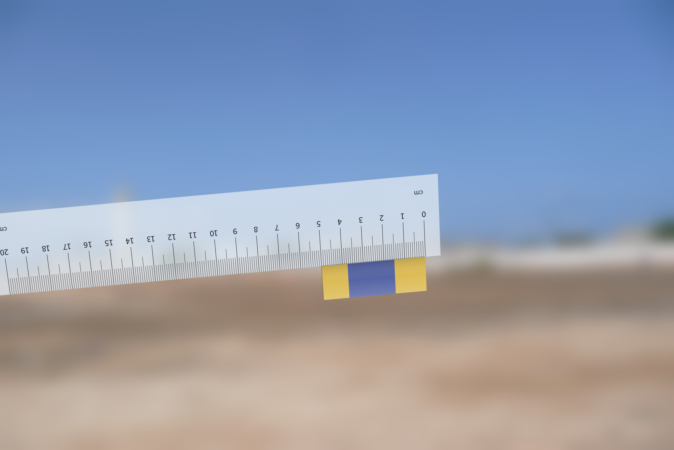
5
